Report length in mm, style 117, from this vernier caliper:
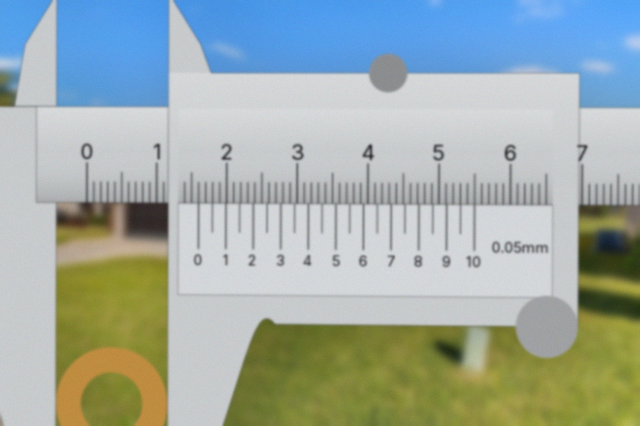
16.0
